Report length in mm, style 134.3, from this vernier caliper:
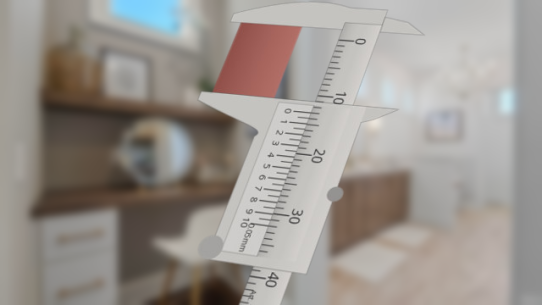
13.0
